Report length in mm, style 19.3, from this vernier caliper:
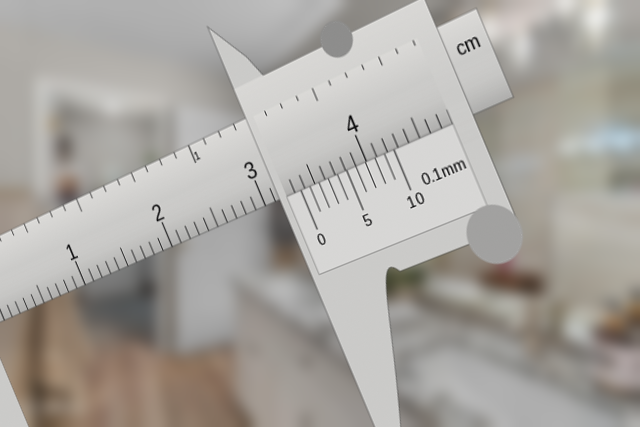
33.6
